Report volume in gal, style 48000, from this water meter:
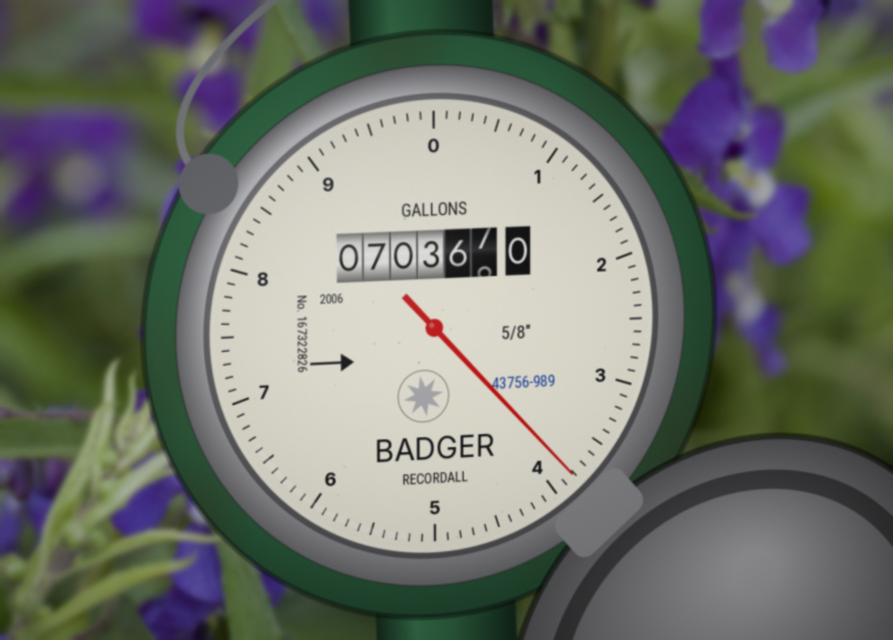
703673.8
